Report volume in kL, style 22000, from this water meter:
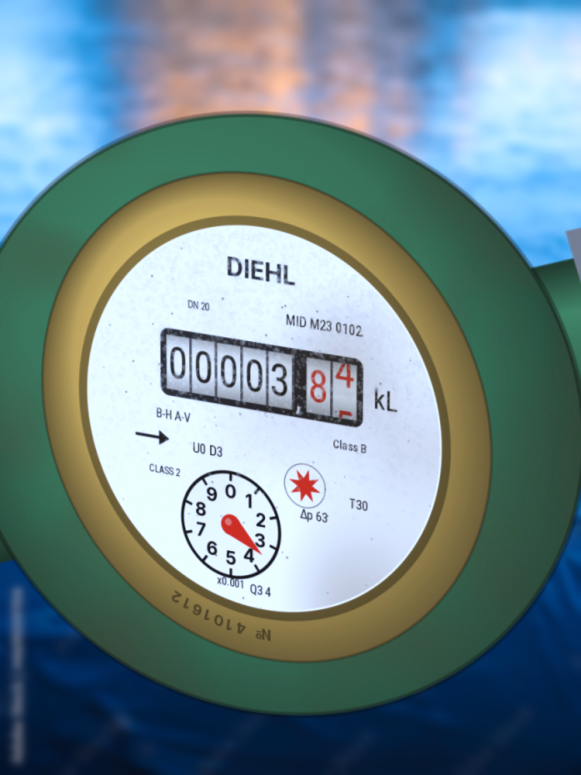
3.843
